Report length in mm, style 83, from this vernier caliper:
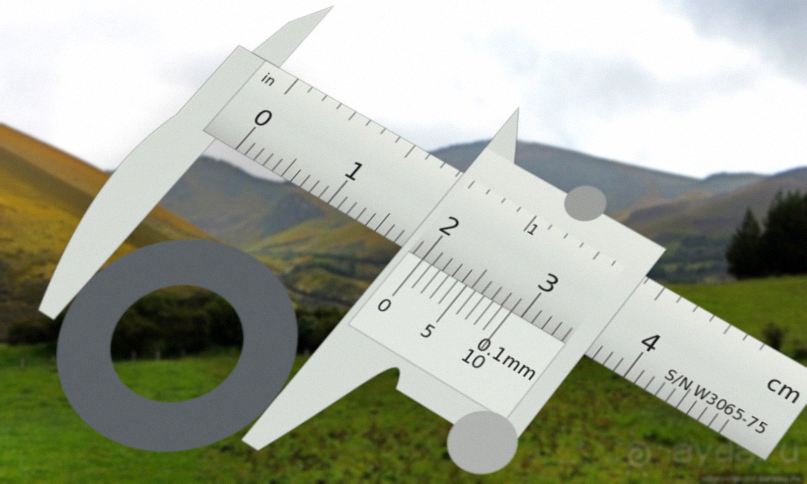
20.0
